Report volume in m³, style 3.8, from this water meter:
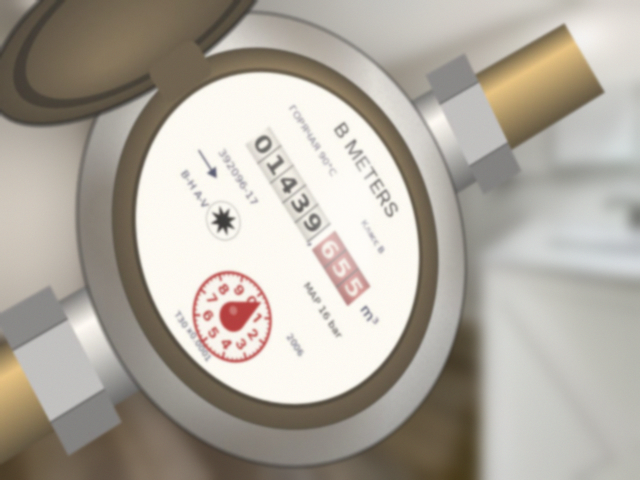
1439.6550
